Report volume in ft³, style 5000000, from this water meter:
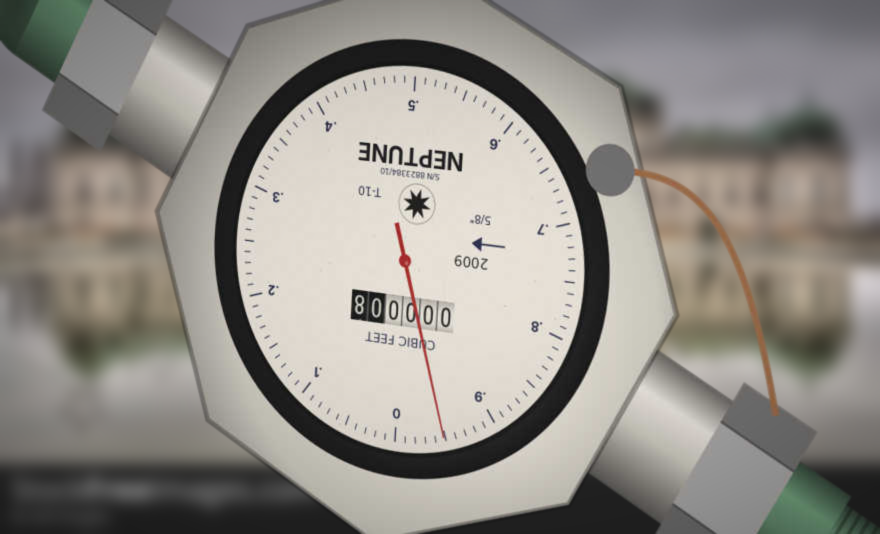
7.95
